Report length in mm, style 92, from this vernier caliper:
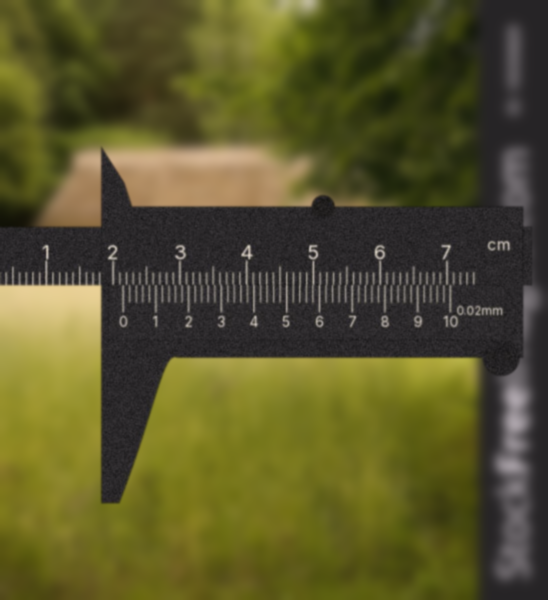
21.5
